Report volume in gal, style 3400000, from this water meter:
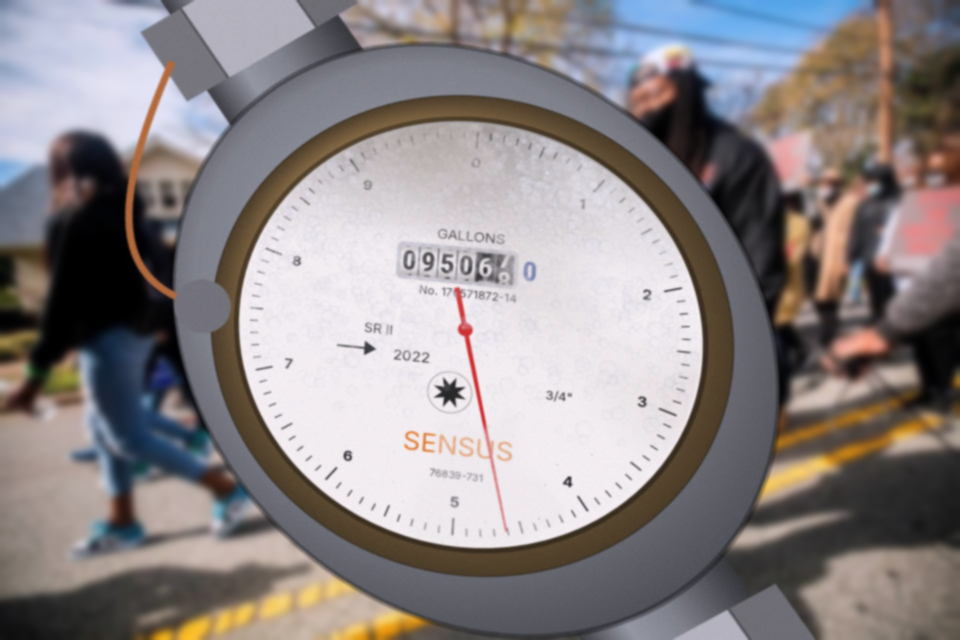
950674.6
